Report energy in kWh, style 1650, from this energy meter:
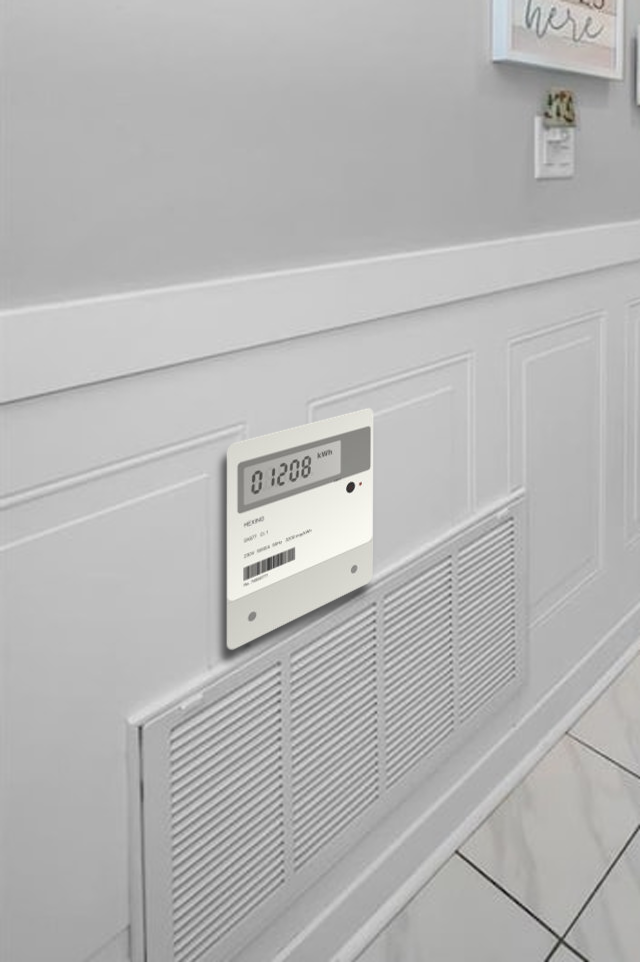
1208
